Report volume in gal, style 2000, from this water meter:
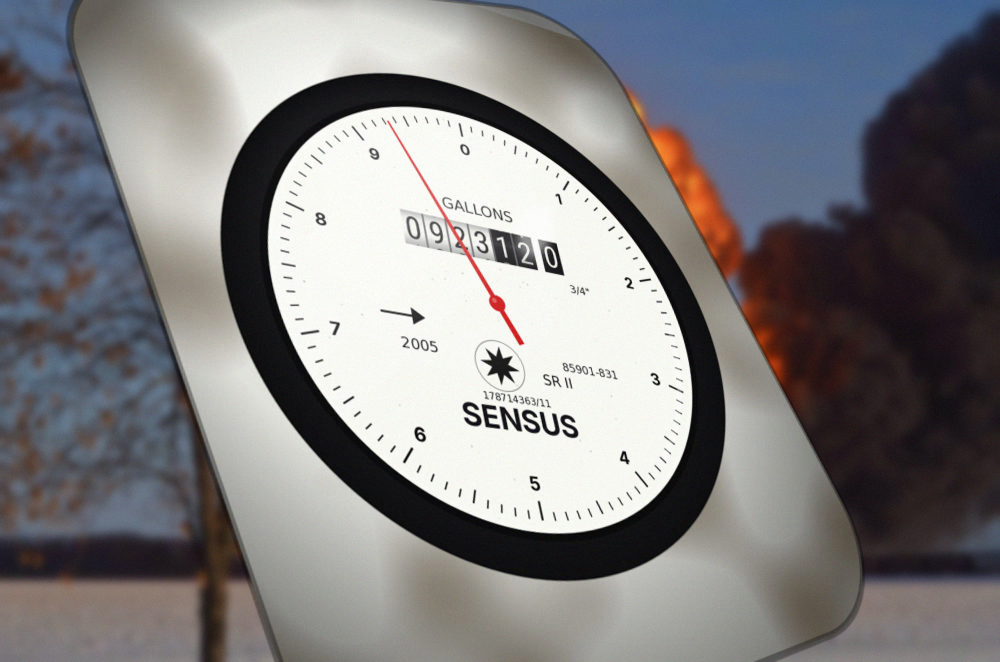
923119.3
